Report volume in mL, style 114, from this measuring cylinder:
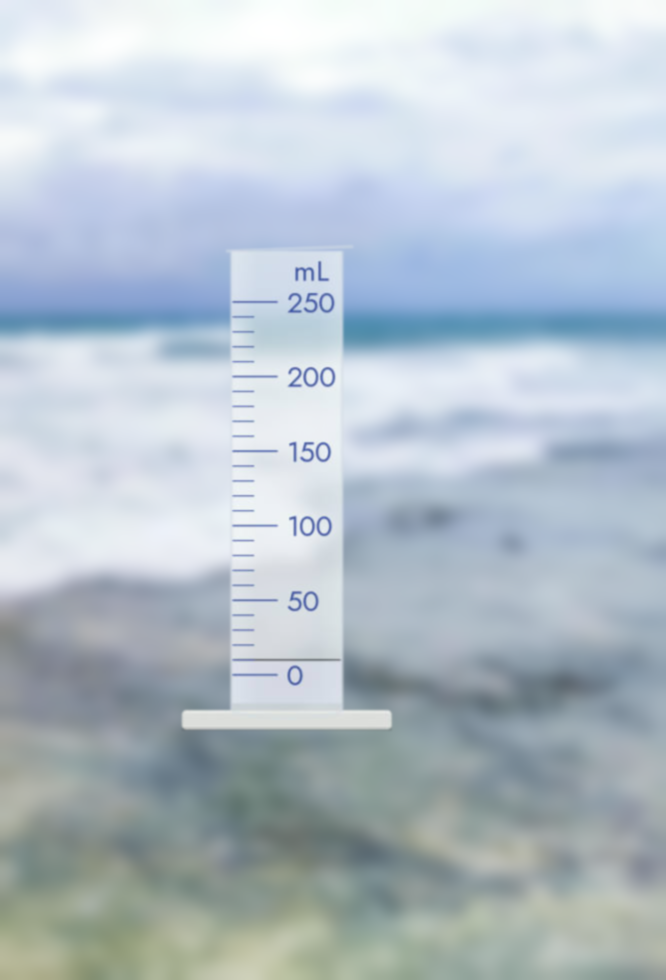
10
